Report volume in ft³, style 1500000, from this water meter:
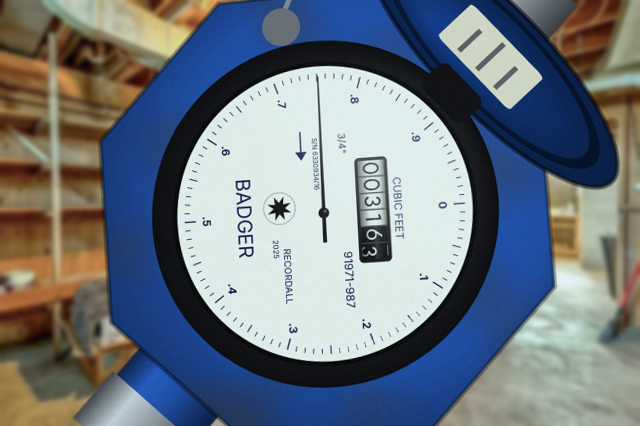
3162.75
